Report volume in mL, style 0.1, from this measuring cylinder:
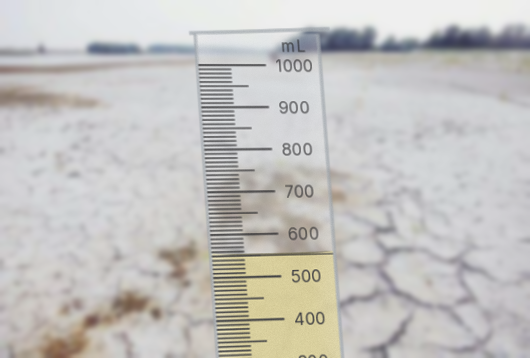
550
